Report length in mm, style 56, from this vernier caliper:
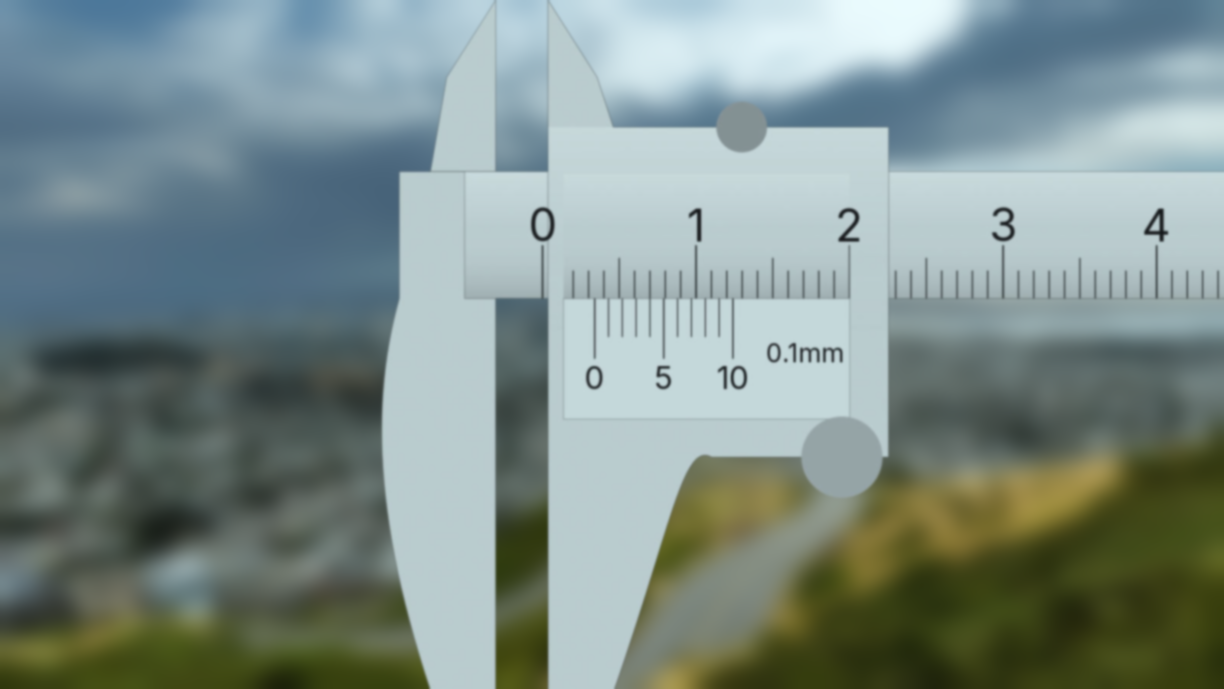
3.4
